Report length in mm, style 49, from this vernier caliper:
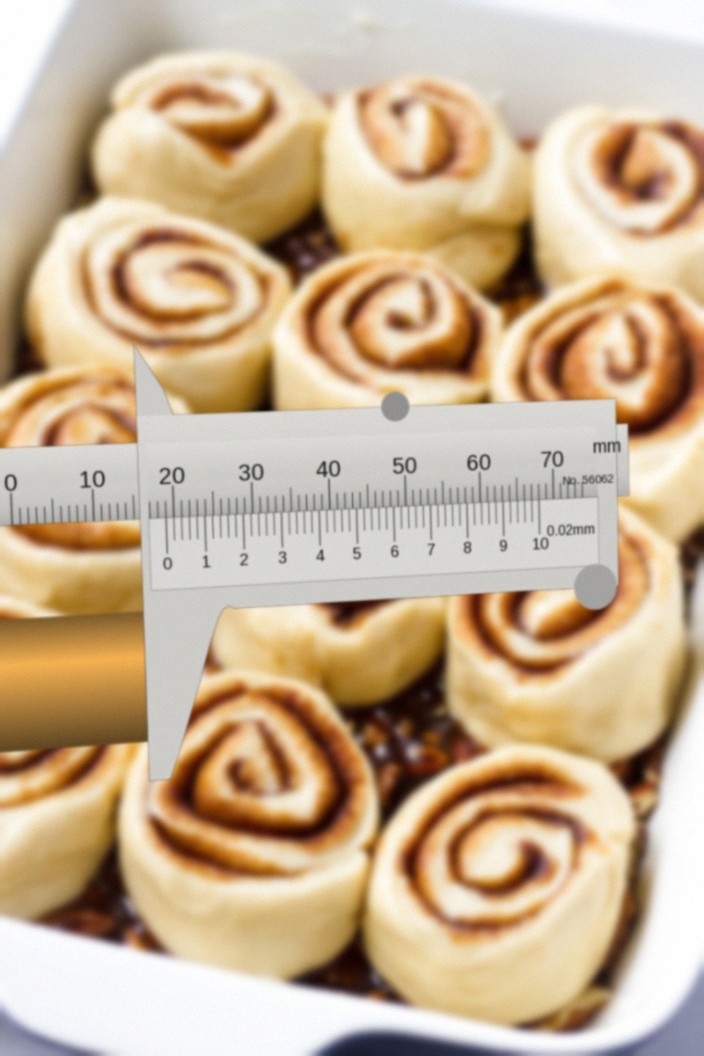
19.0
